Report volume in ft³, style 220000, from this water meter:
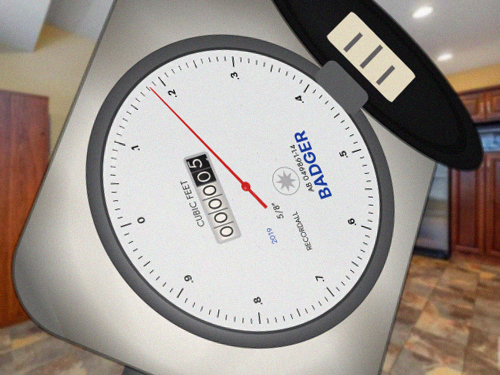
5.18
